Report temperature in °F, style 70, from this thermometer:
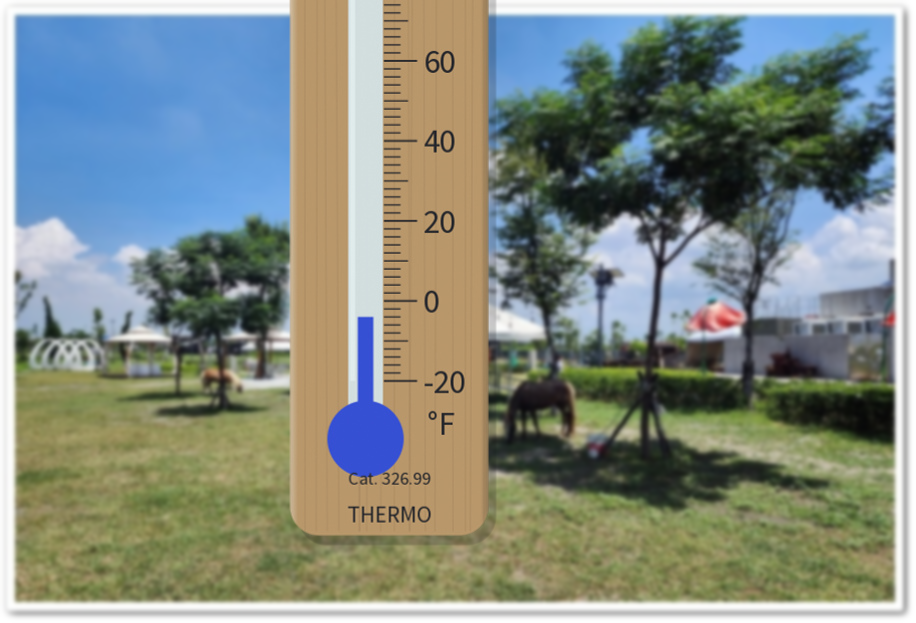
-4
